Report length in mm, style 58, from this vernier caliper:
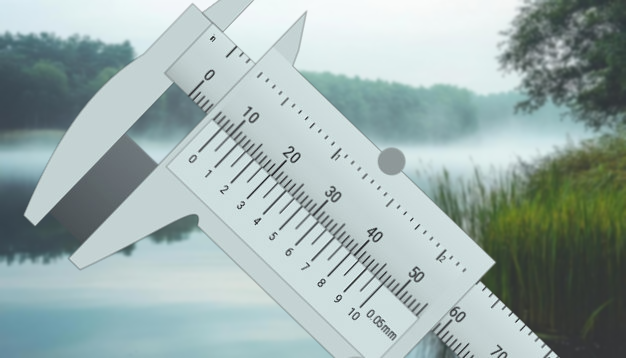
8.0
